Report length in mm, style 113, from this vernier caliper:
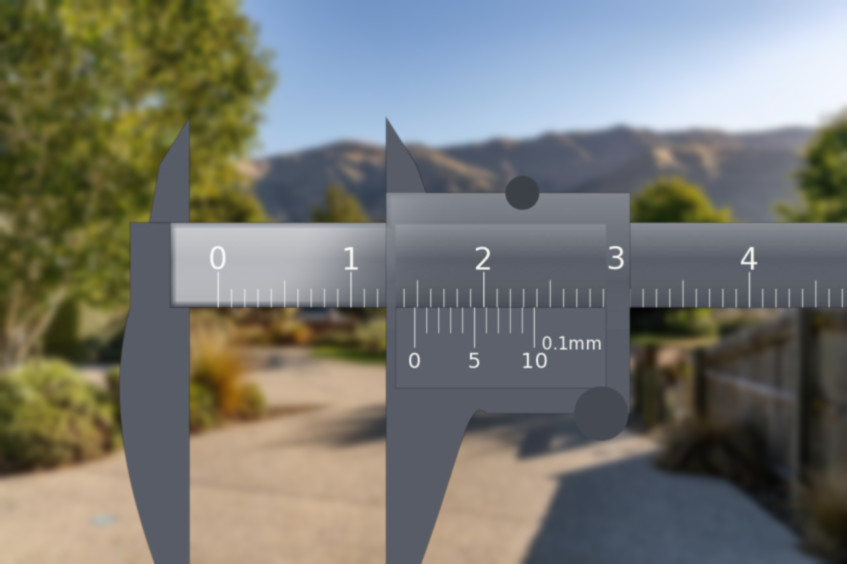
14.8
